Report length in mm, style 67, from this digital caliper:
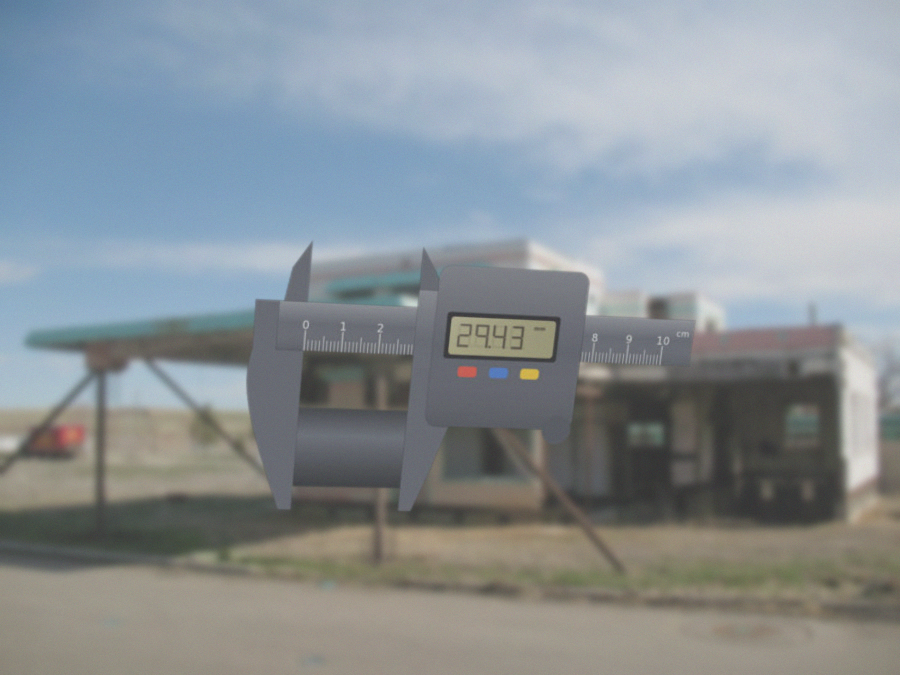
29.43
